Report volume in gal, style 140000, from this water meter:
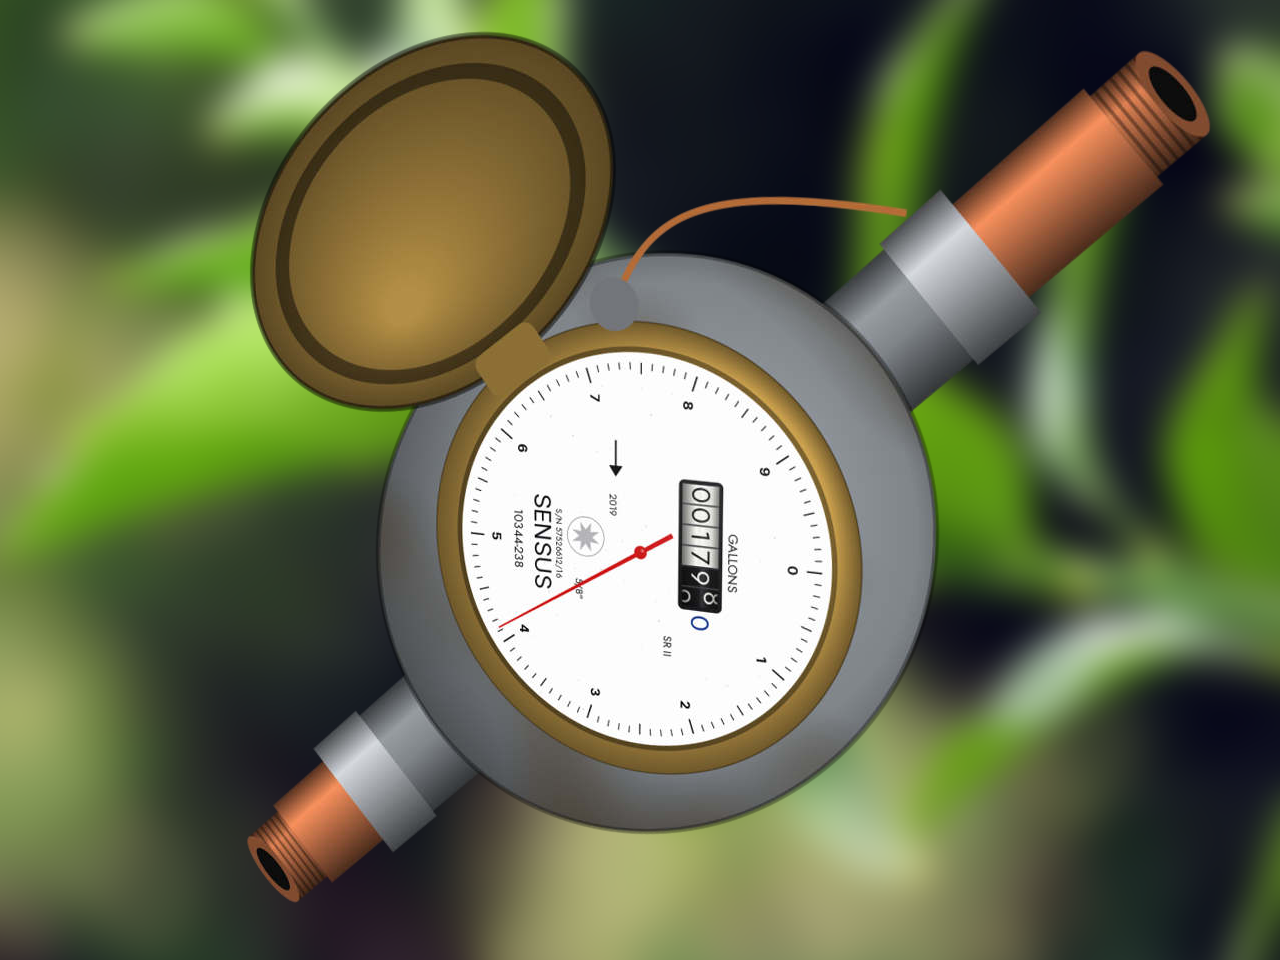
17984.1
